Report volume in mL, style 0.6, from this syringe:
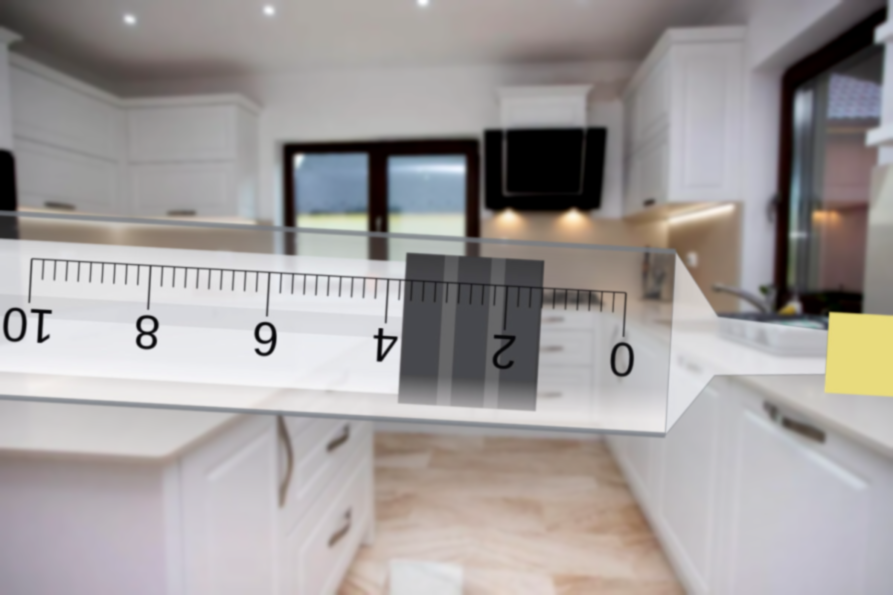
1.4
